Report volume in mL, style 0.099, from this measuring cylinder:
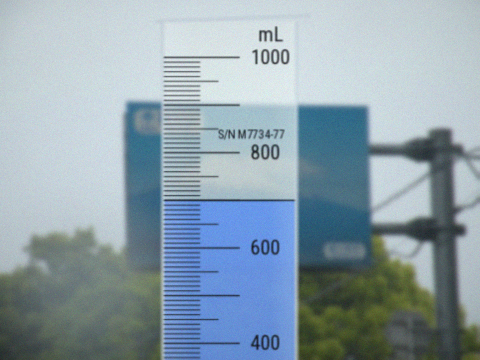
700
